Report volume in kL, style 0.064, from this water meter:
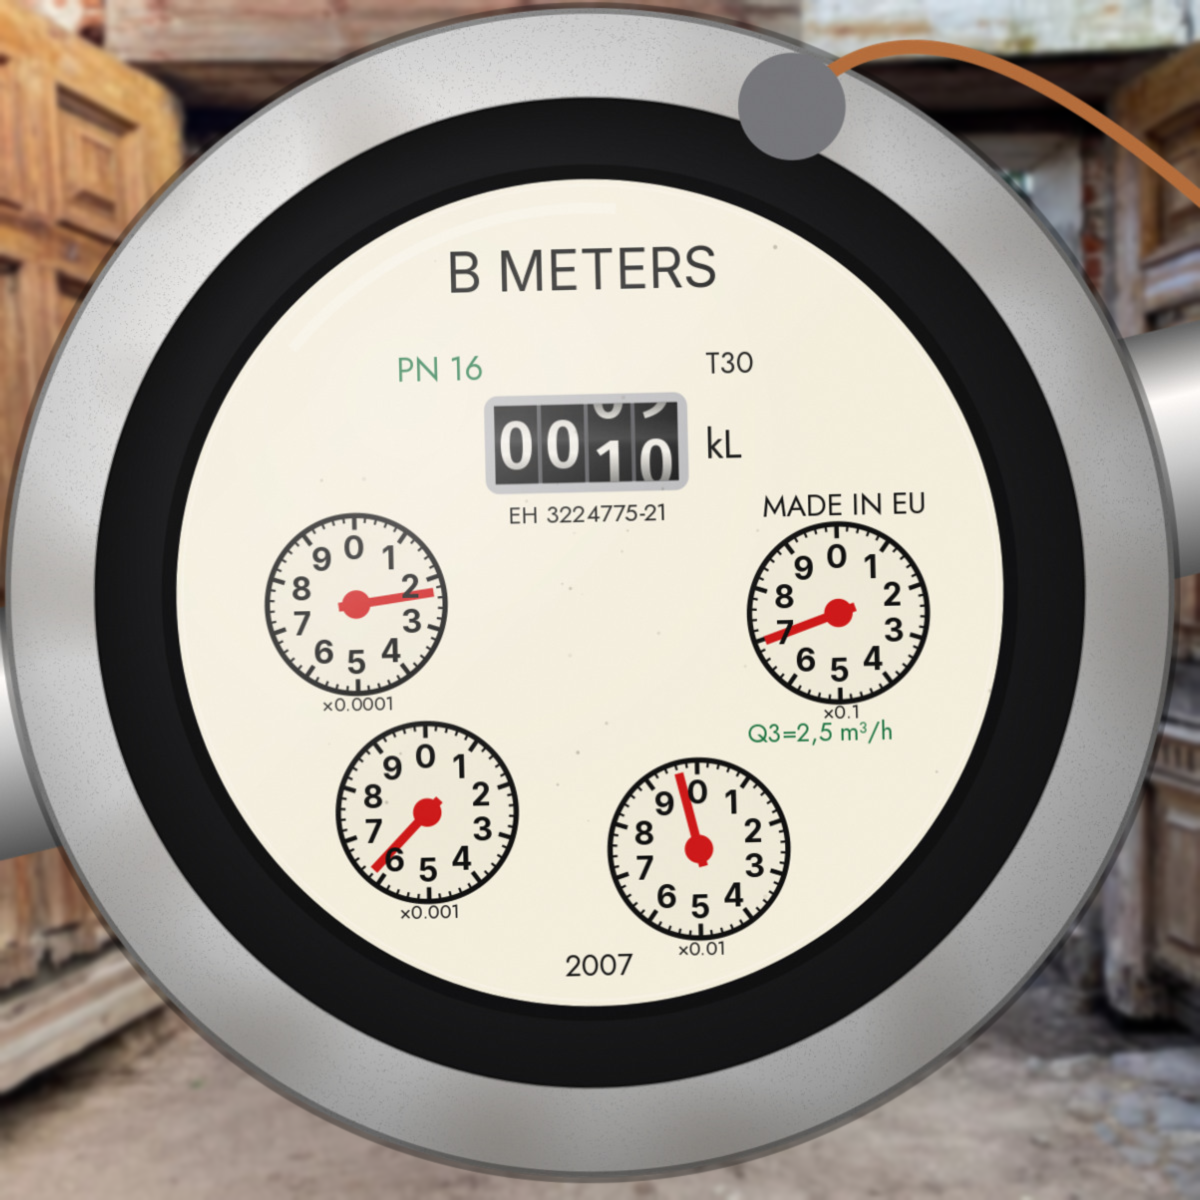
9.6962
